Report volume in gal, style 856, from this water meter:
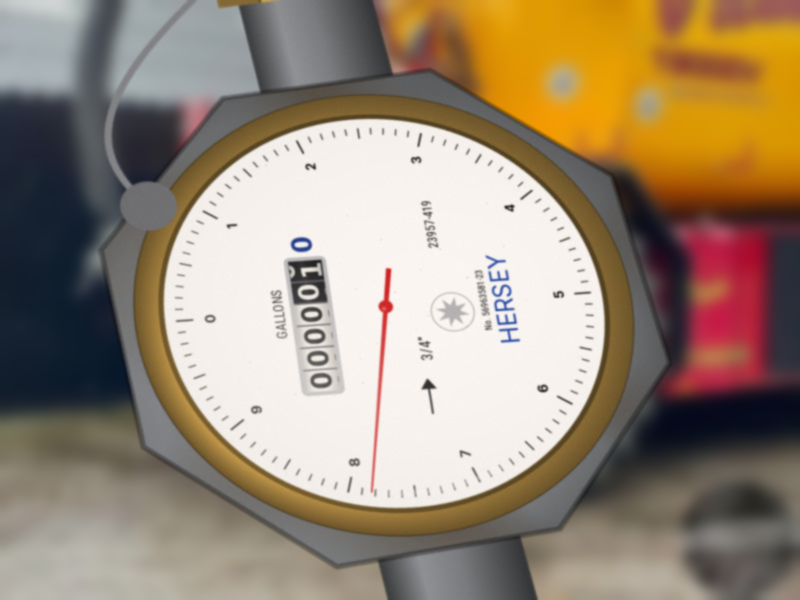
7.8
